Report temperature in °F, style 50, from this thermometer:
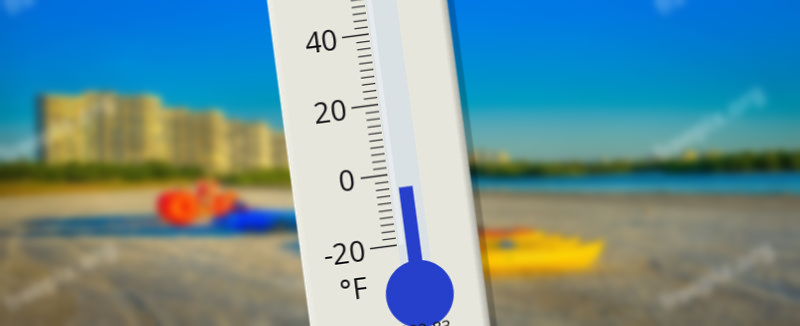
-4
